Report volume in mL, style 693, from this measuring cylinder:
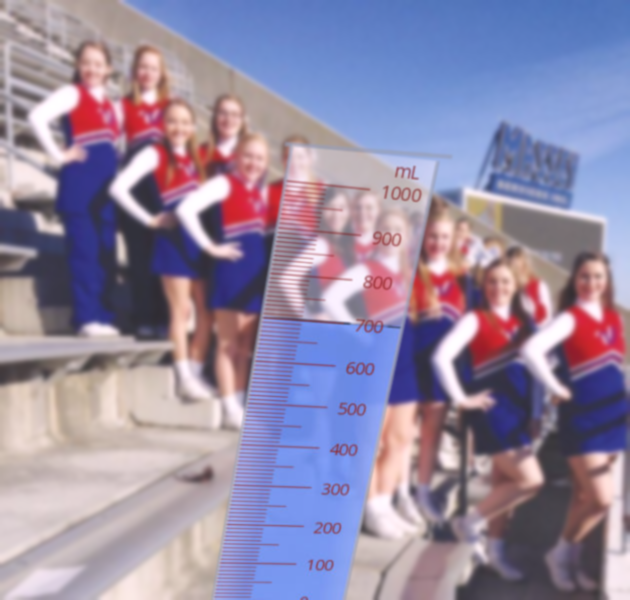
700
